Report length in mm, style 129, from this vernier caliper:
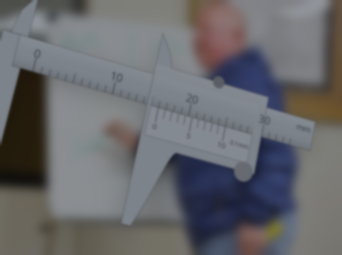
16.0
